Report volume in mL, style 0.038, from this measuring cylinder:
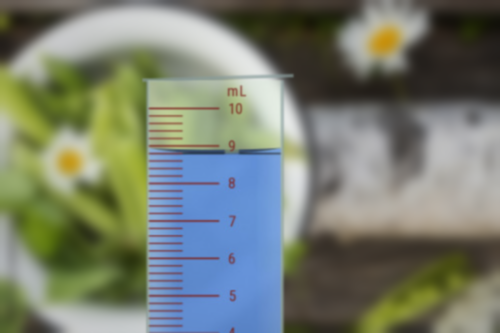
8.8
